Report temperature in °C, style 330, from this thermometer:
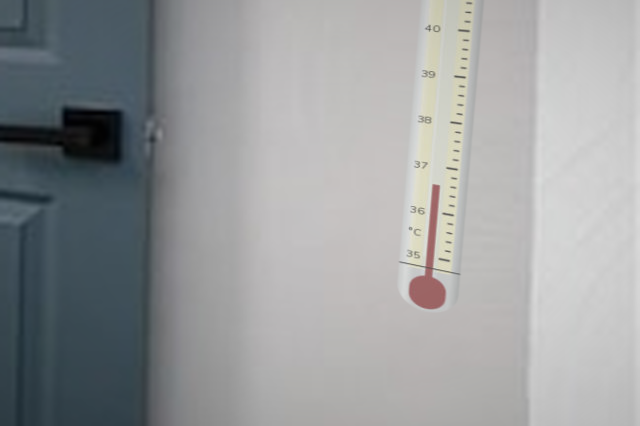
36.6
